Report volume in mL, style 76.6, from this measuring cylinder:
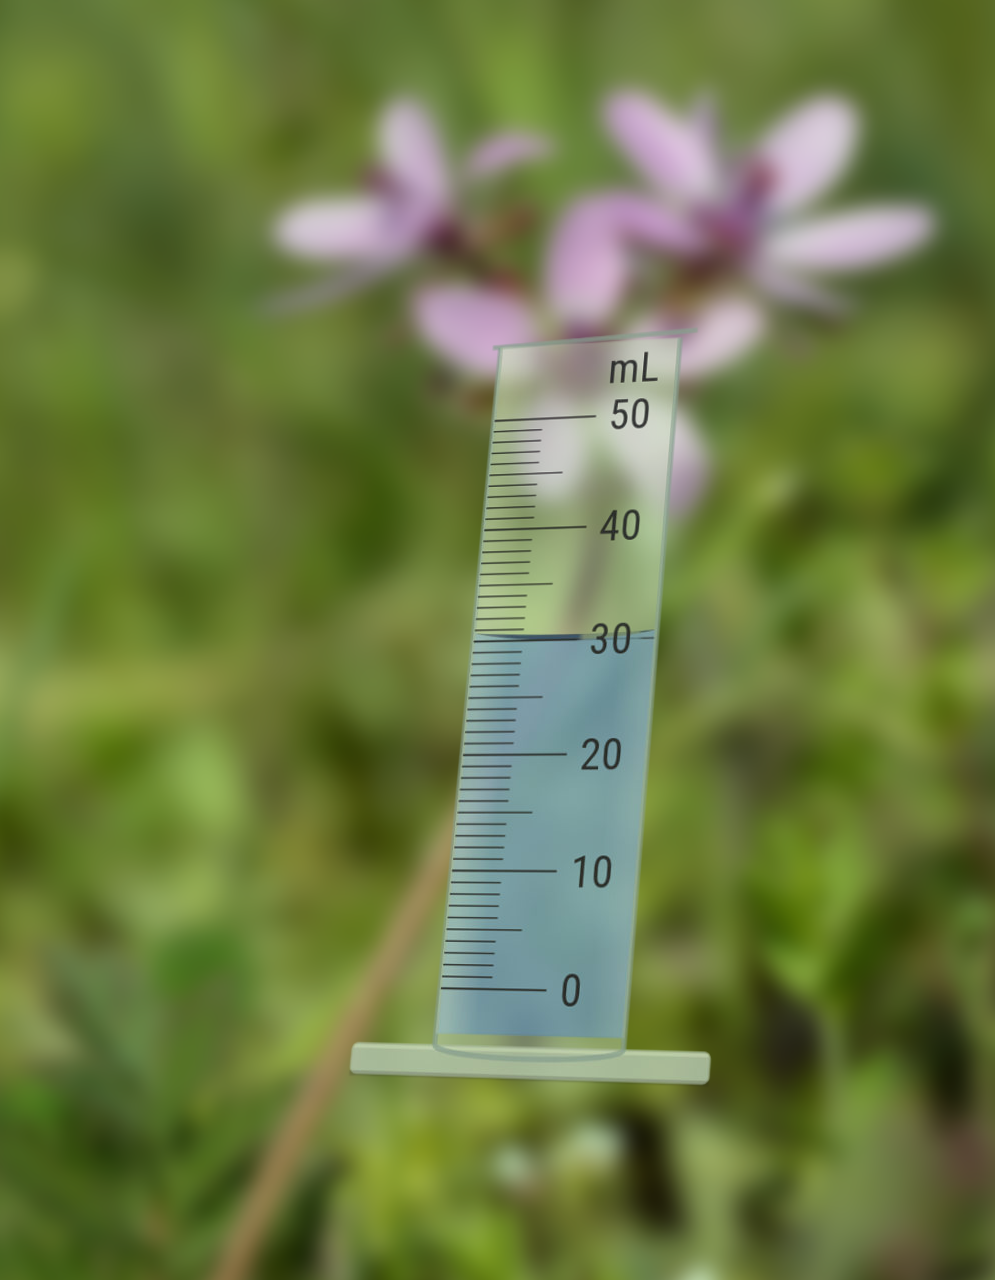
30
